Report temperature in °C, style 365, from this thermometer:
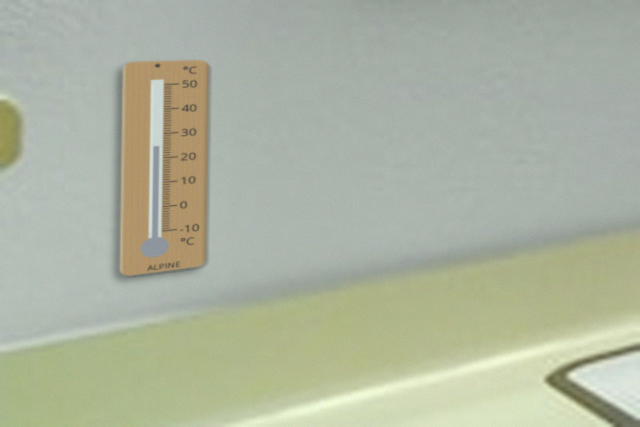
25
